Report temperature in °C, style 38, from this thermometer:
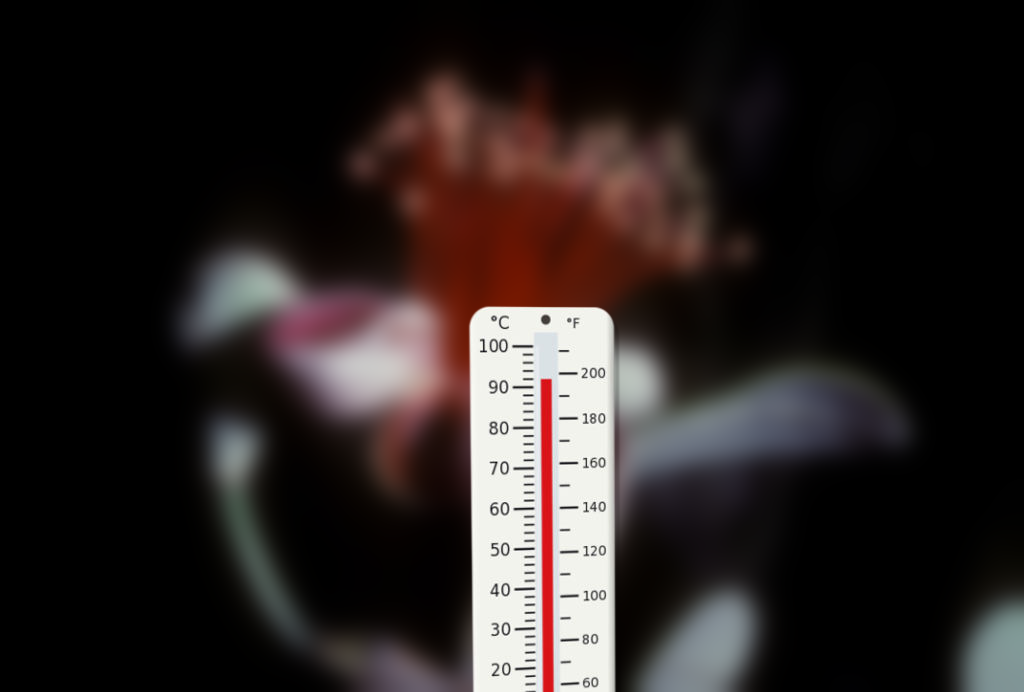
92
